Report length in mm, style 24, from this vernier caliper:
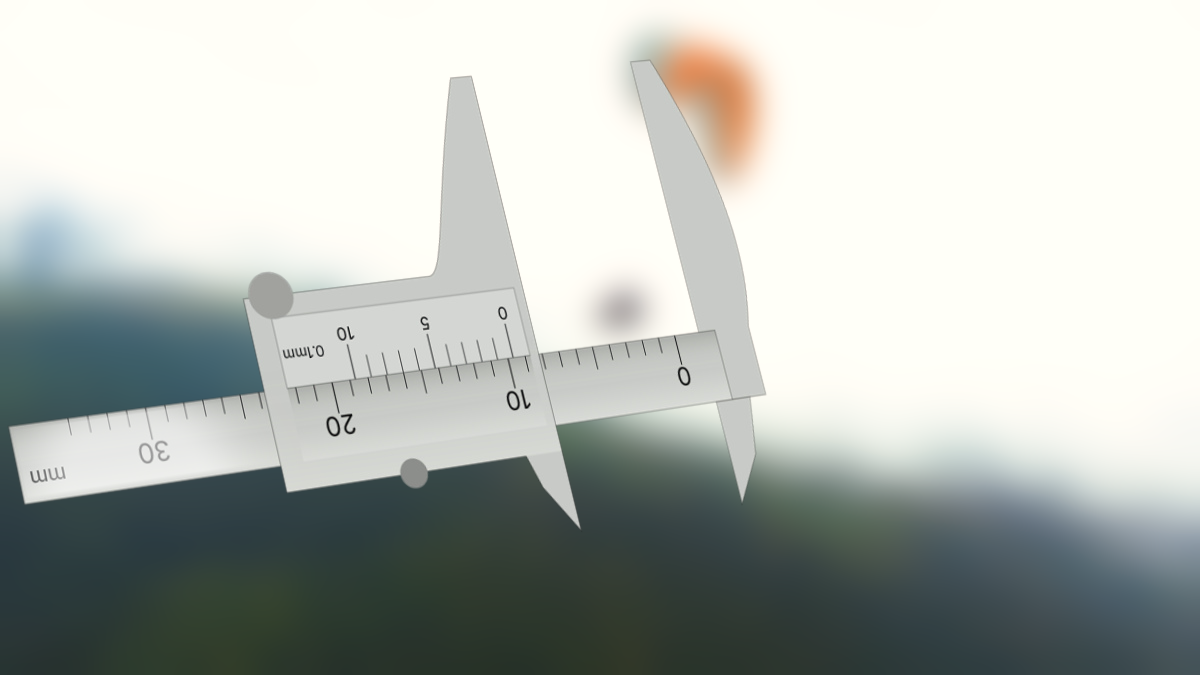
9.7
